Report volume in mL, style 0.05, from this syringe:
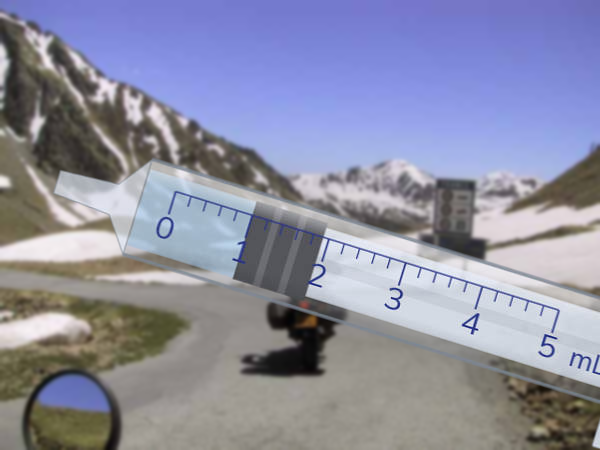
1
